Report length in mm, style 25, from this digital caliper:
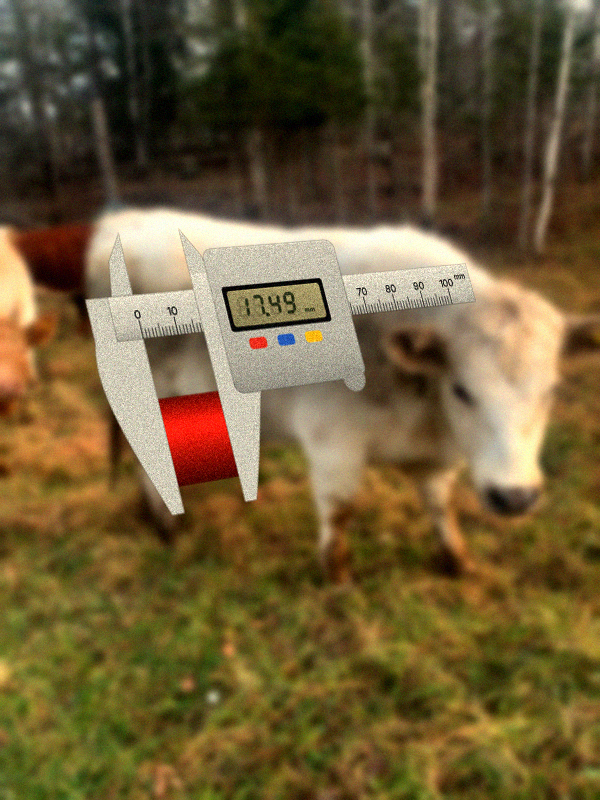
17.49
